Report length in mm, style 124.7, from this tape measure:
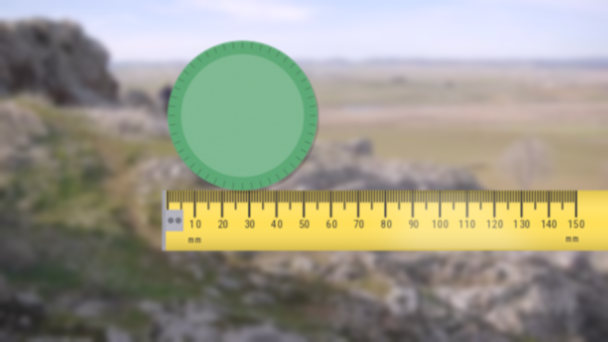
55
